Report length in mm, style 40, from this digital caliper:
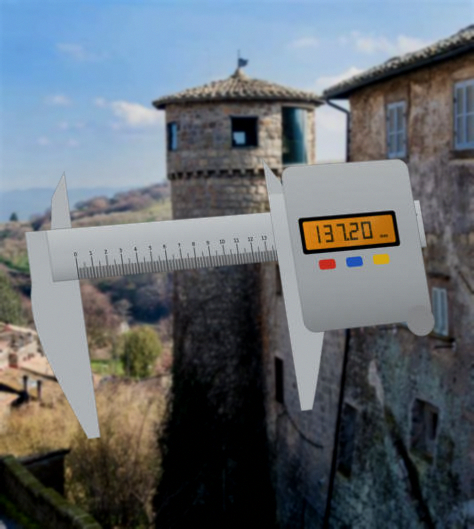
137.20
